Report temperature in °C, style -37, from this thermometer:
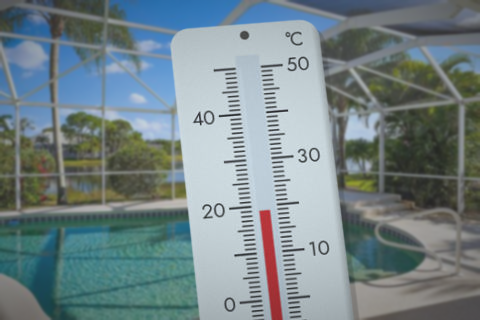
19
